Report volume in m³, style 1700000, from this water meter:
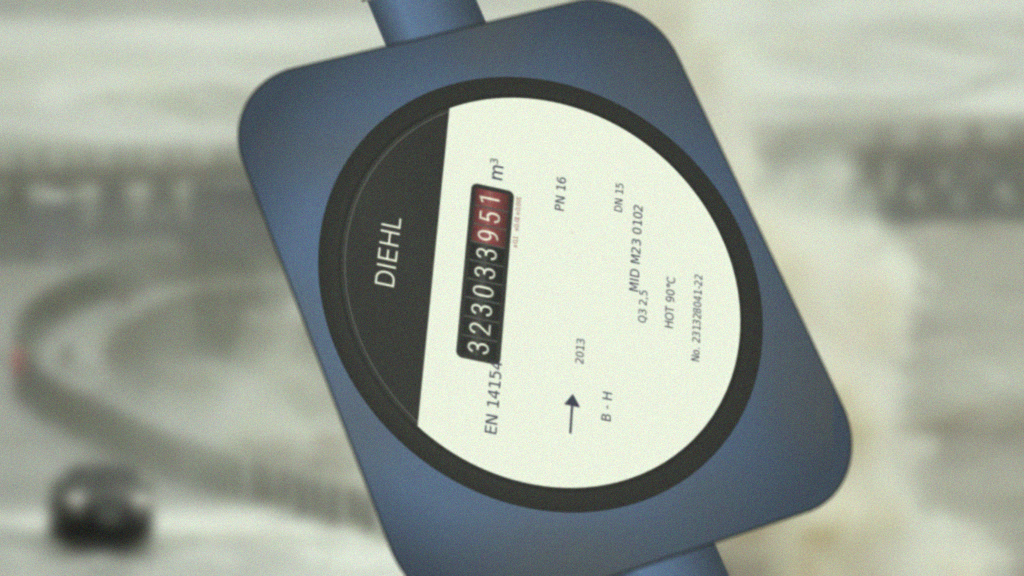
323033.951
